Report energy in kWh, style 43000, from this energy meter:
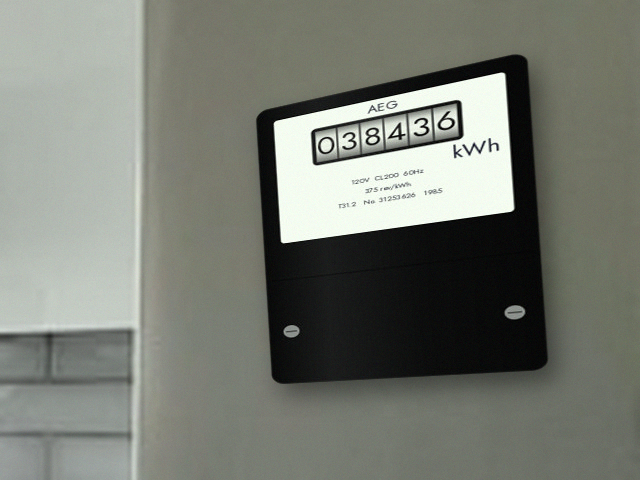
38436
